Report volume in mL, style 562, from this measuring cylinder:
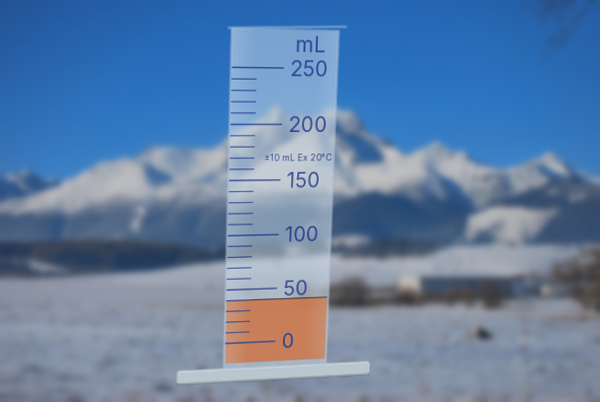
40
